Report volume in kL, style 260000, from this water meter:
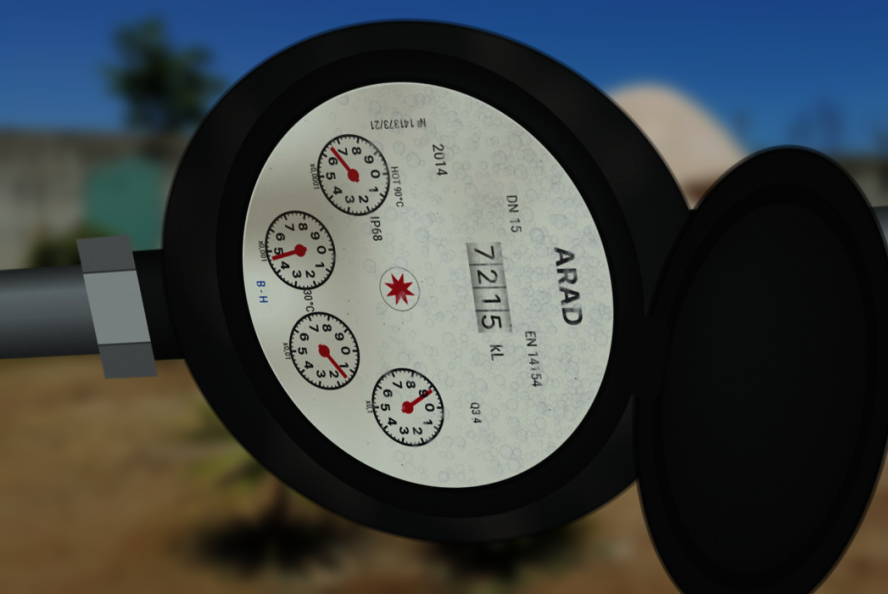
7214.9146
